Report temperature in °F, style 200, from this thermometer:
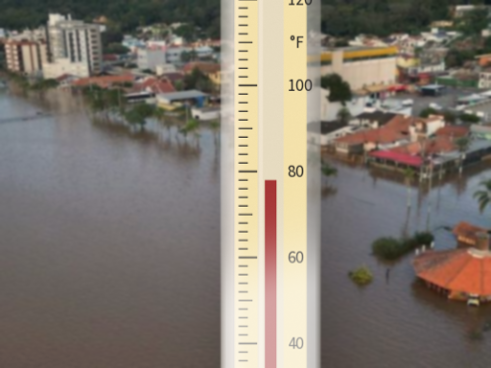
78
